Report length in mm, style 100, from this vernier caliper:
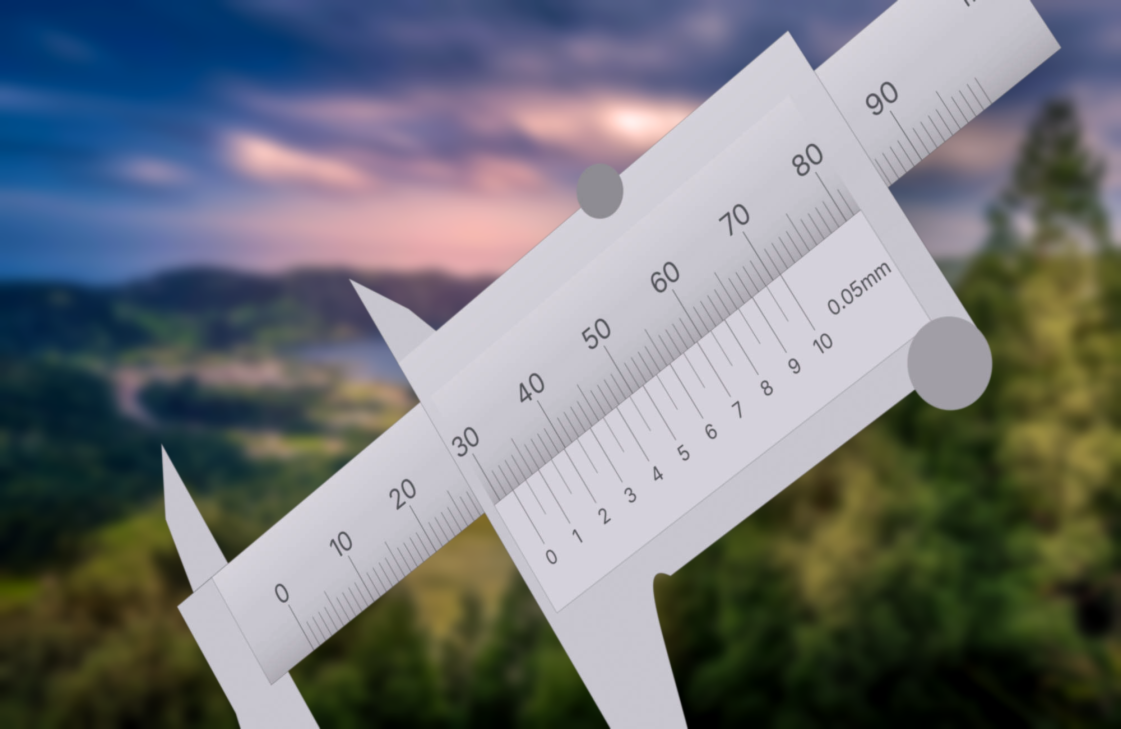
32.0
